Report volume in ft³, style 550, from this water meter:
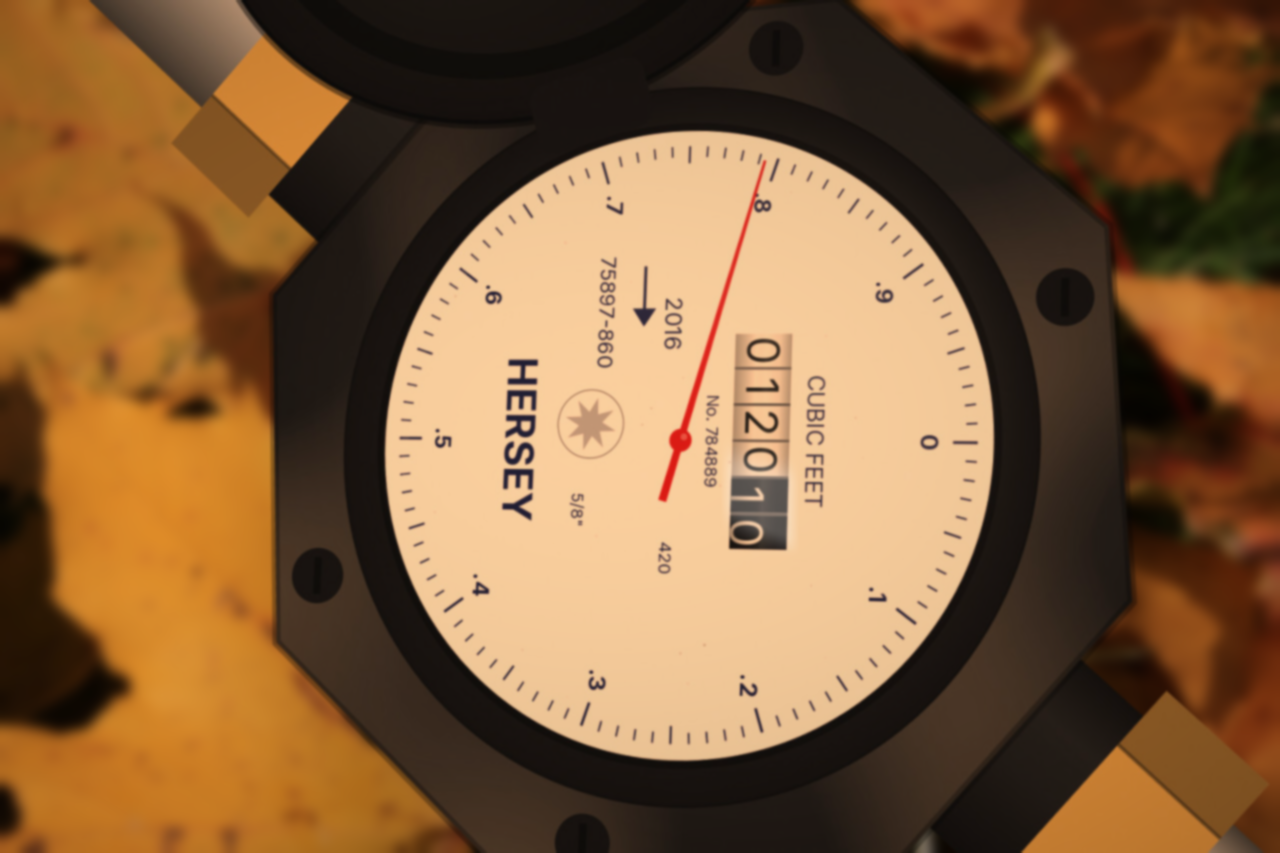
12009.79
